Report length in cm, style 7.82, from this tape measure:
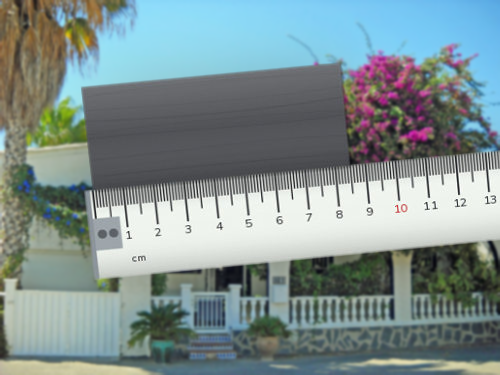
8.5
